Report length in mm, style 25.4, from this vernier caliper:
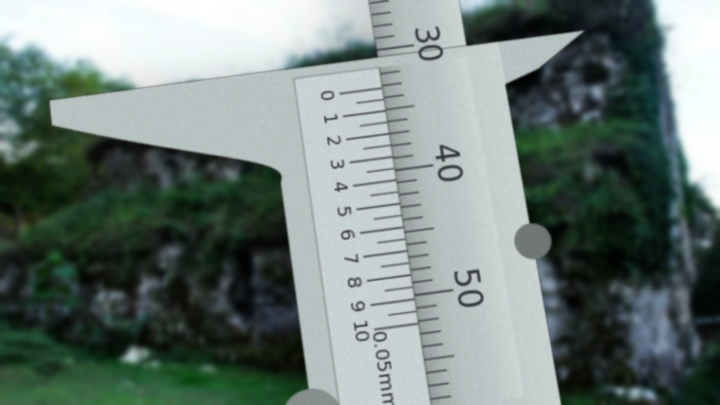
33.2
